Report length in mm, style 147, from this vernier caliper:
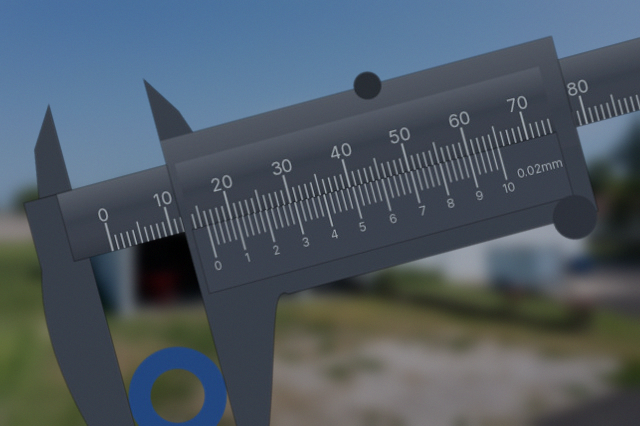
16.0
